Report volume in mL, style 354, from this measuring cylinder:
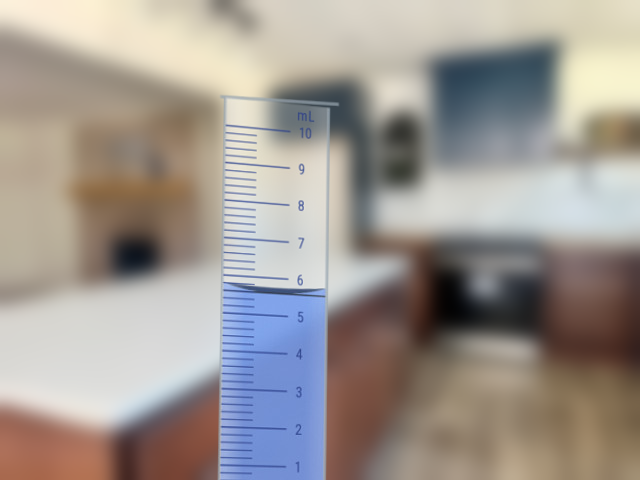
5.6
